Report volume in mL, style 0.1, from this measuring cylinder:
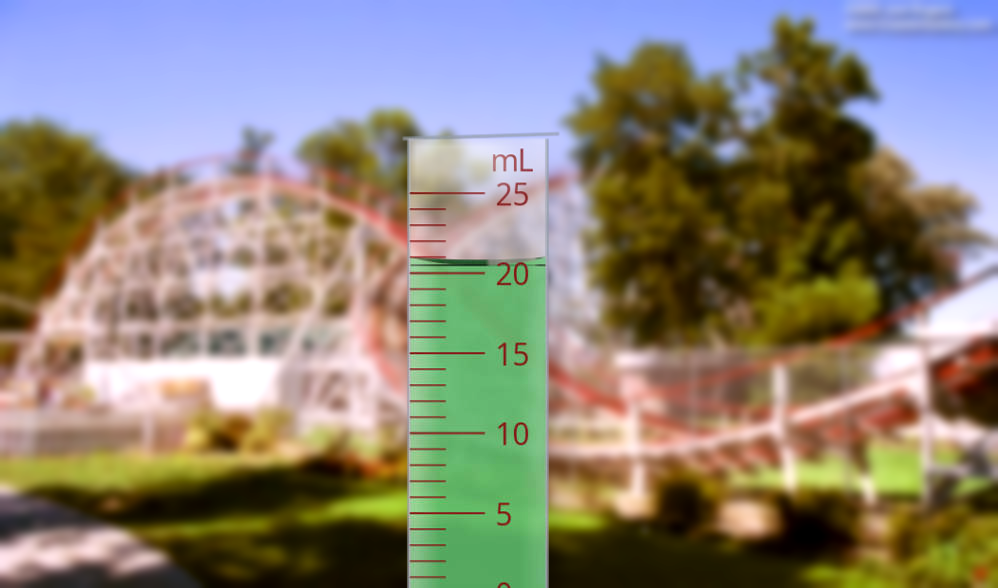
20.5
